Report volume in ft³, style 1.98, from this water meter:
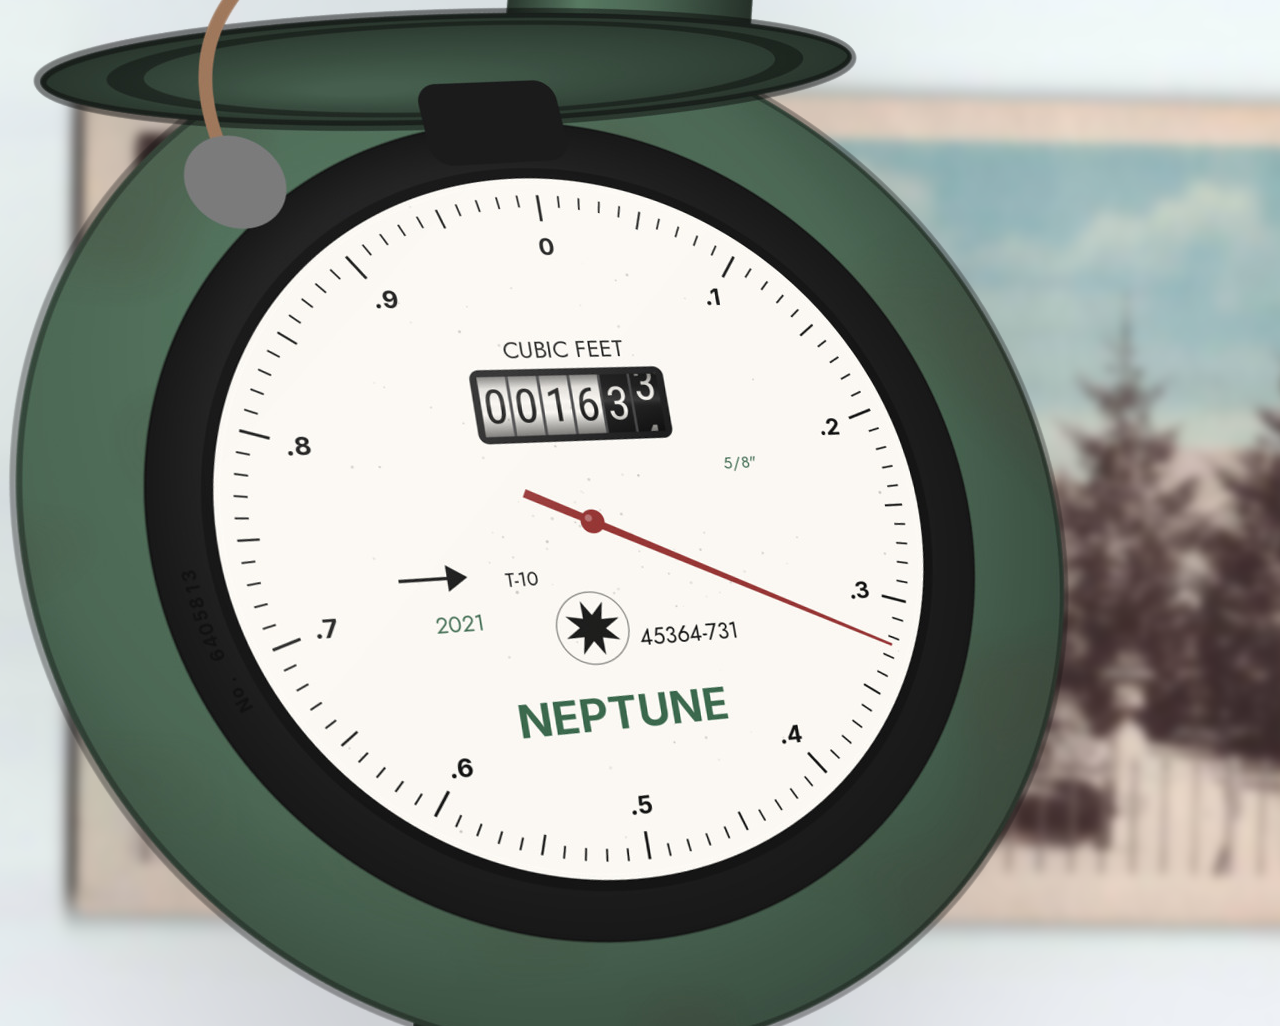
1633.32
